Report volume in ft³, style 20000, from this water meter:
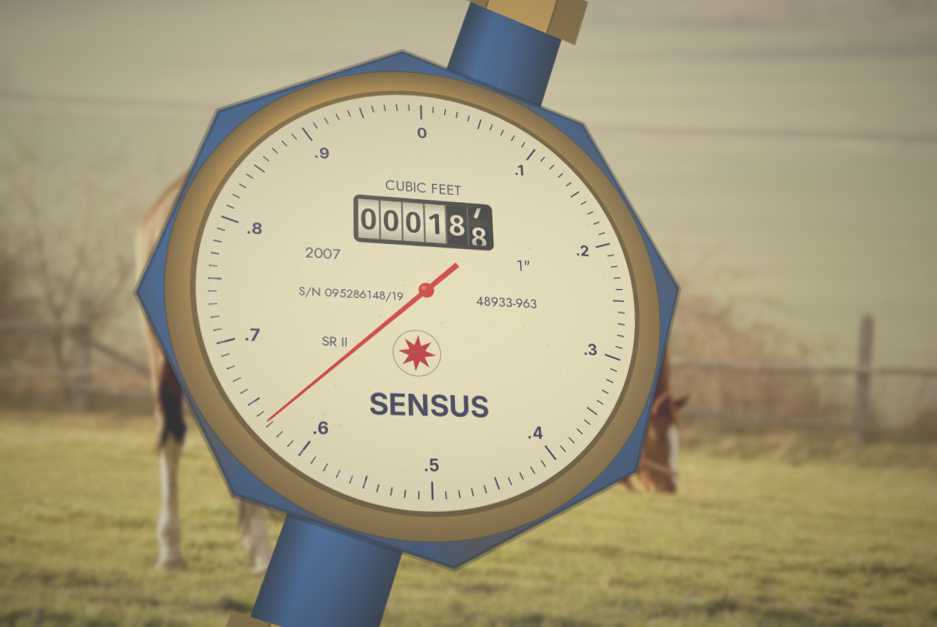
187.63
